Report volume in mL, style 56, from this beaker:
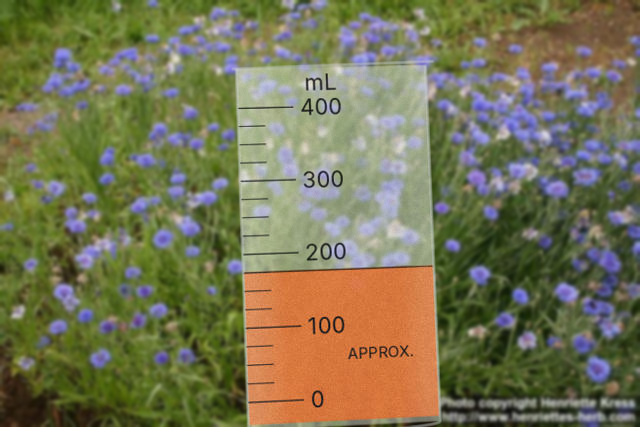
175
